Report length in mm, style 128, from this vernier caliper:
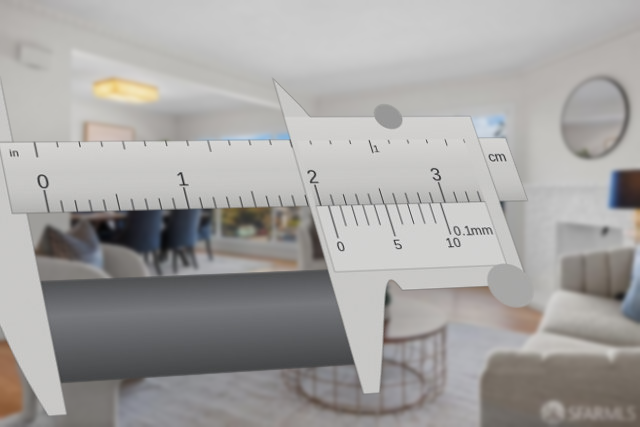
20.6
